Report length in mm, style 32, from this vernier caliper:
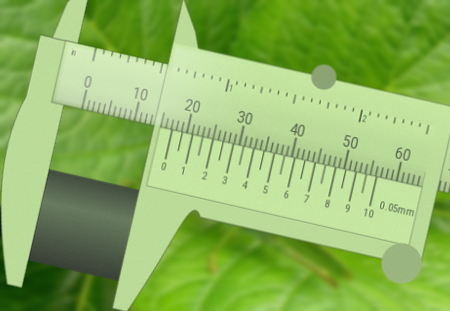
17.2
